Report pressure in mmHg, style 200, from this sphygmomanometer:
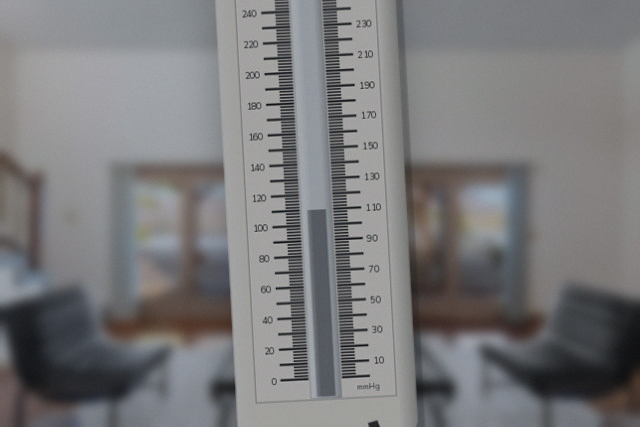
110
